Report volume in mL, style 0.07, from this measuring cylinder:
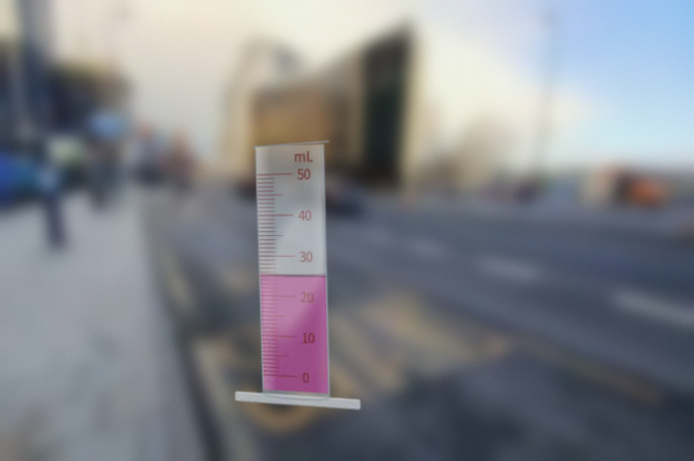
25
